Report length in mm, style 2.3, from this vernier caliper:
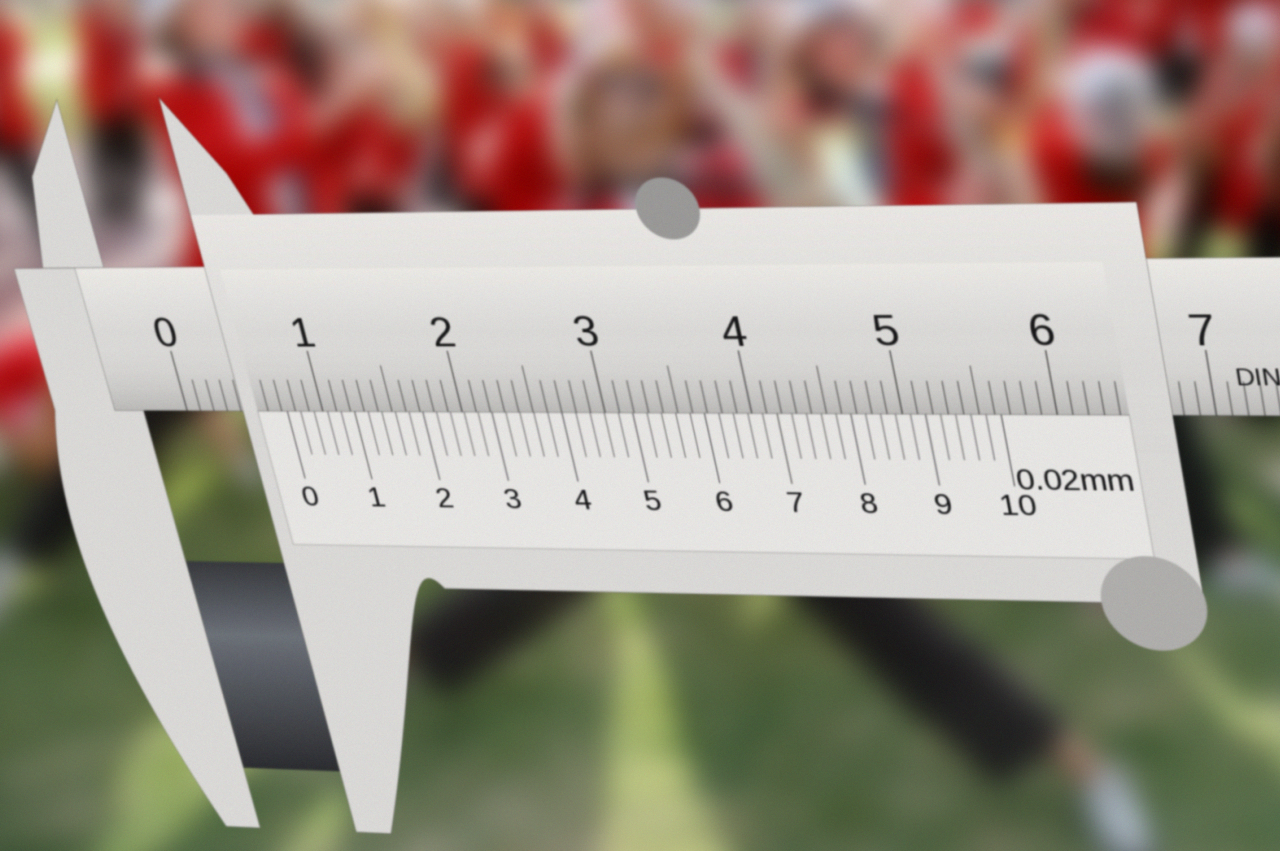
7.4
